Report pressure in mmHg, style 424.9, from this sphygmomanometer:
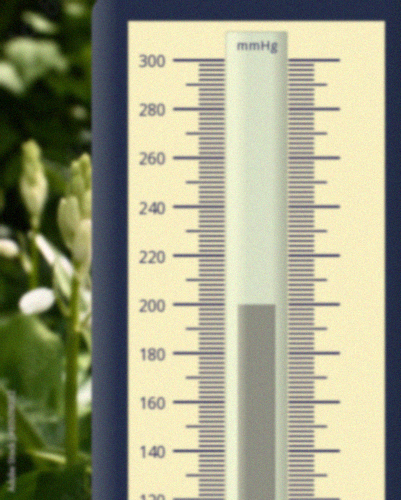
200
